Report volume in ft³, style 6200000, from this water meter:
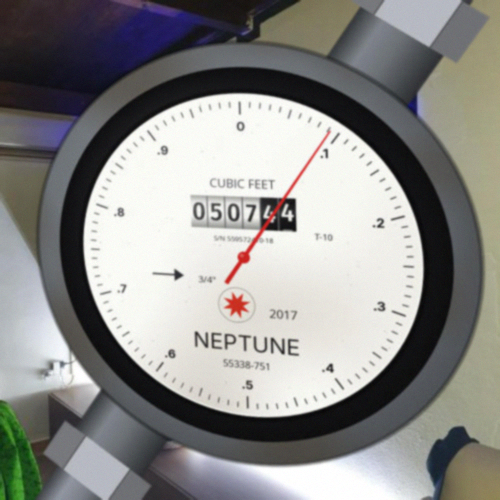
50744.09
